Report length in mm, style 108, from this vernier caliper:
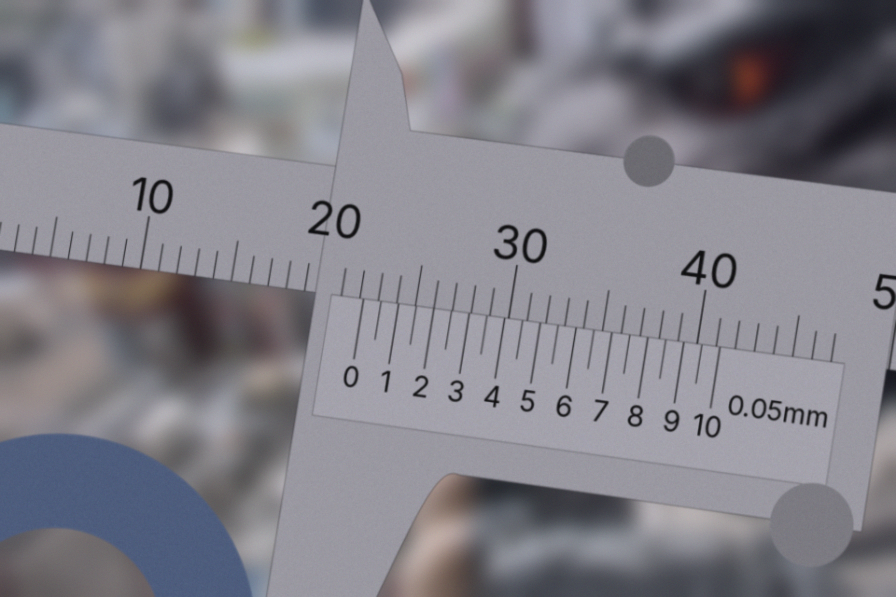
22.2
